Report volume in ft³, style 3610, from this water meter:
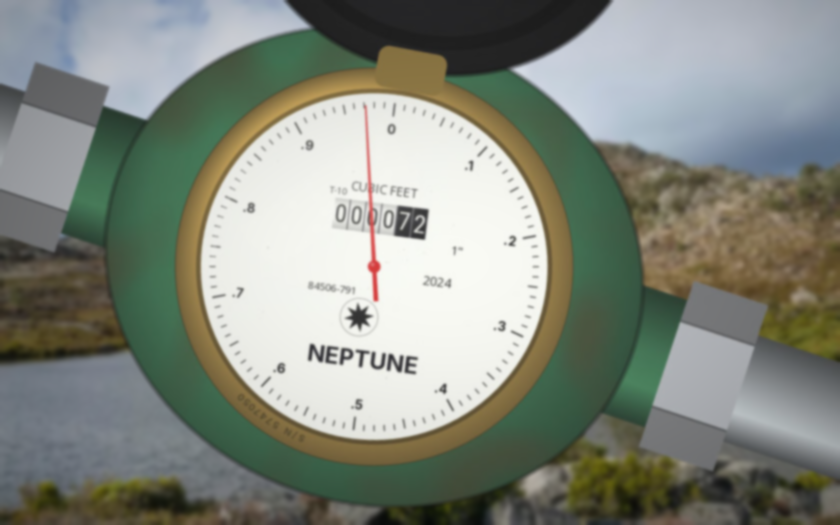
71.97
